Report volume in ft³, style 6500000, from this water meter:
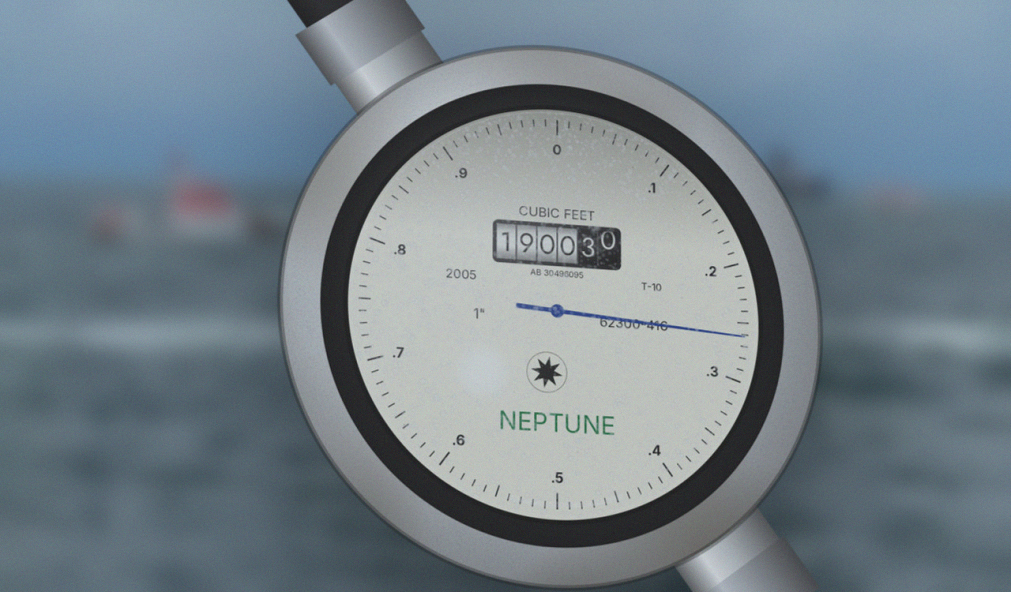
190030.26
